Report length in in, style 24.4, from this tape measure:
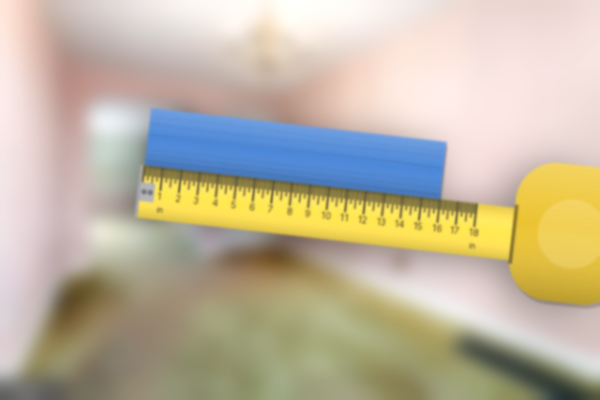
16
